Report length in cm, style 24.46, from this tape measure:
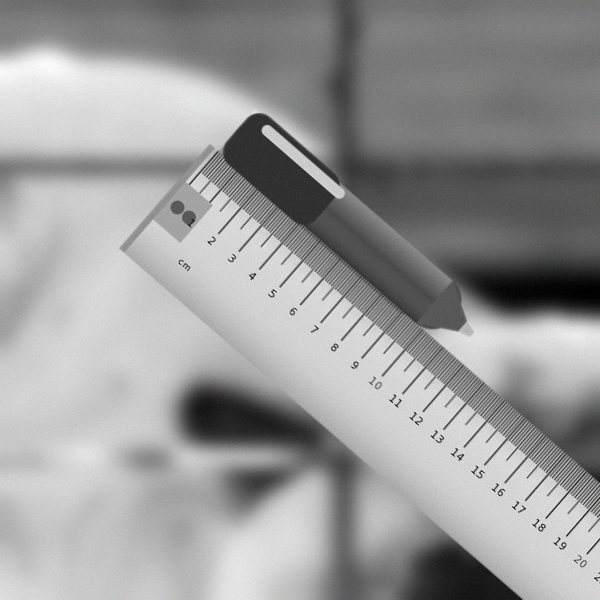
11.5
